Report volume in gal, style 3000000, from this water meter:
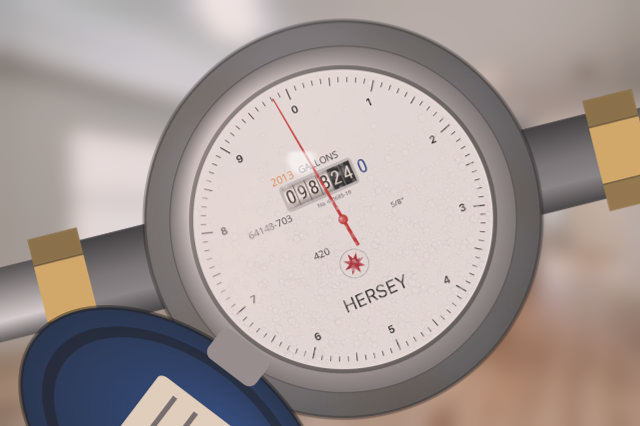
988239.8
